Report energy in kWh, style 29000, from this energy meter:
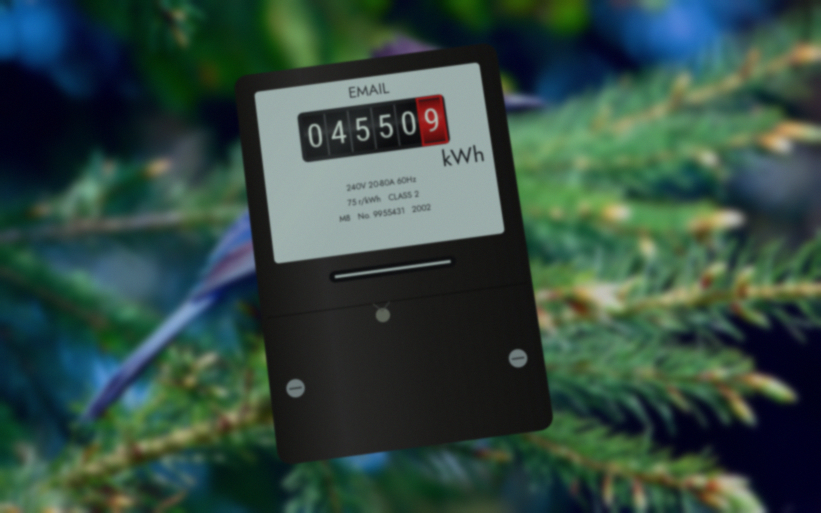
4550.9
